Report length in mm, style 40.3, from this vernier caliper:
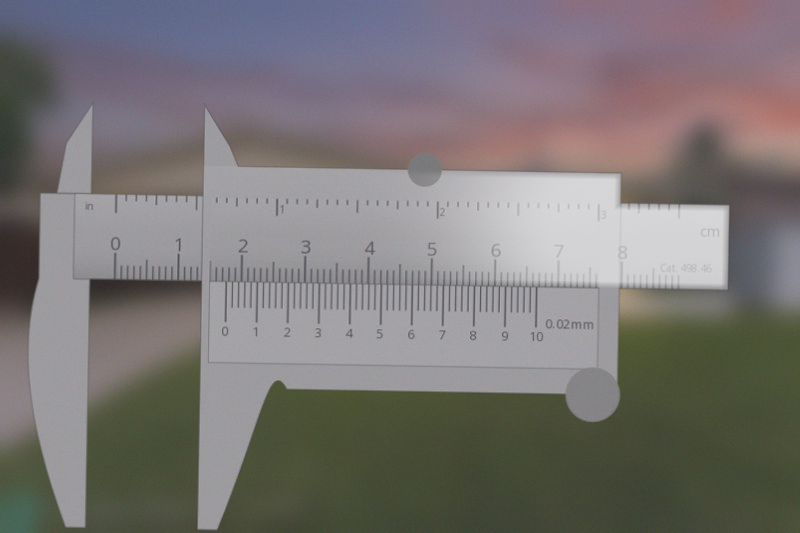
17.6
